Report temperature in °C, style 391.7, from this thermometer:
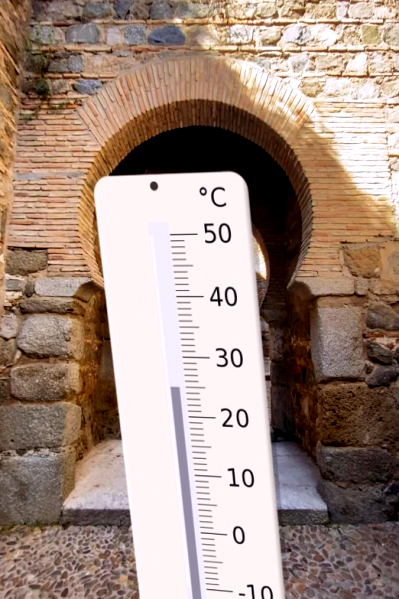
25
